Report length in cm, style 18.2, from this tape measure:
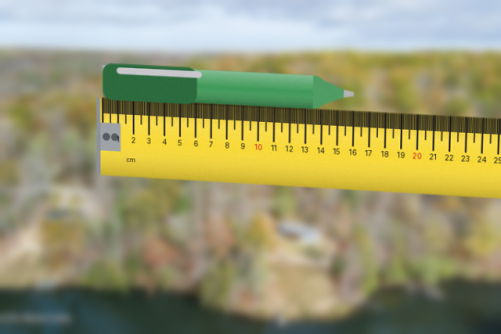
16
